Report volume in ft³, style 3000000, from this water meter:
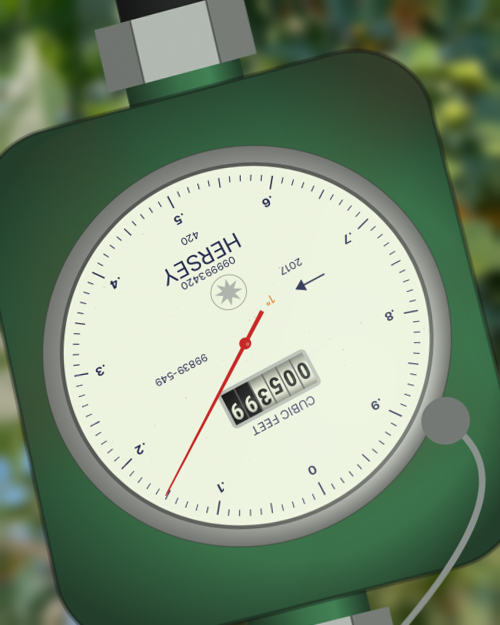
5399.15
